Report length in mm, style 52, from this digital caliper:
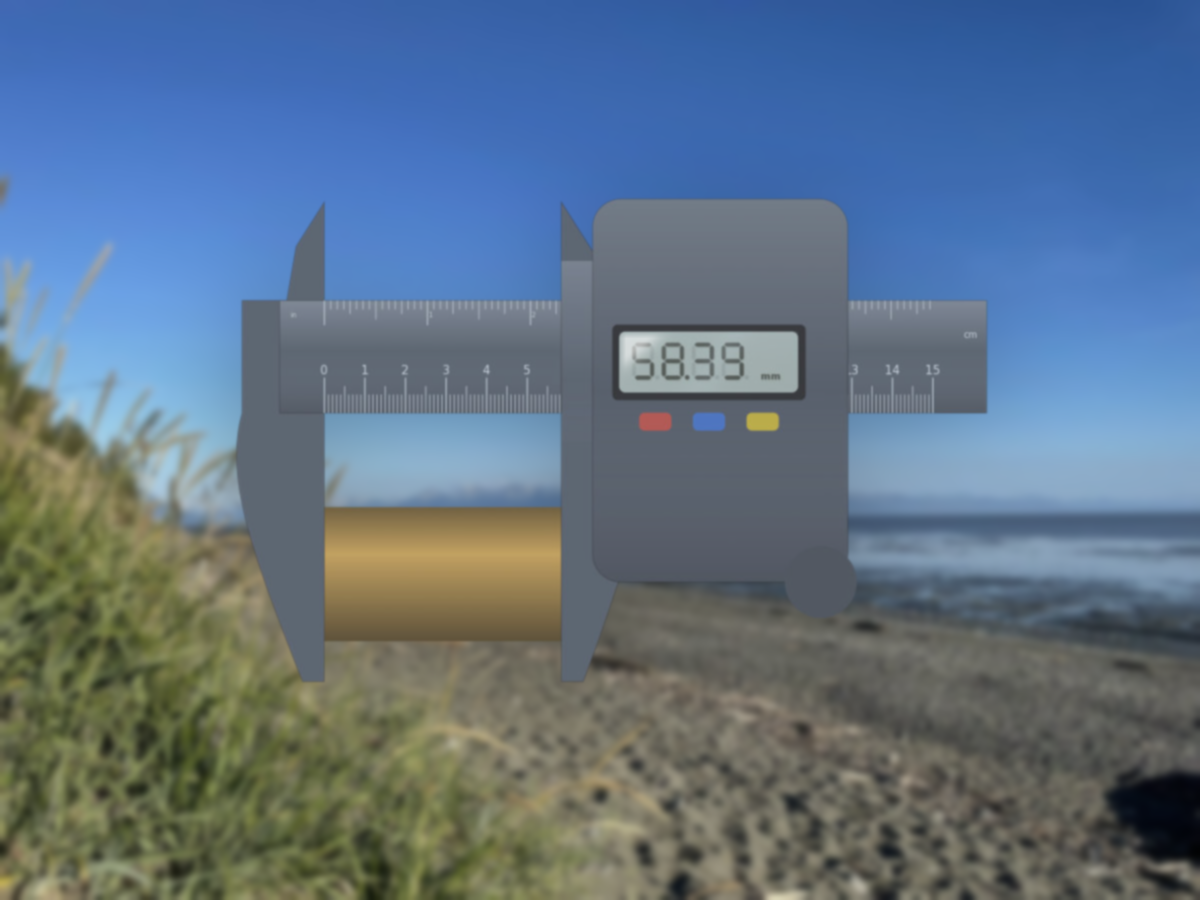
58.39
